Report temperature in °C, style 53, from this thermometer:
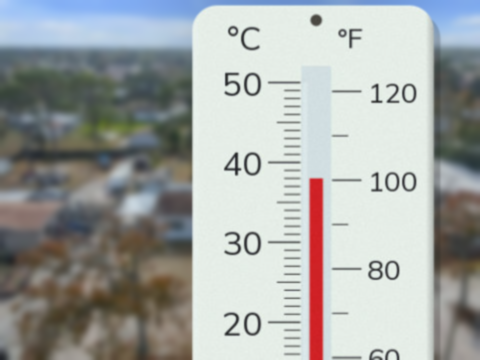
38
